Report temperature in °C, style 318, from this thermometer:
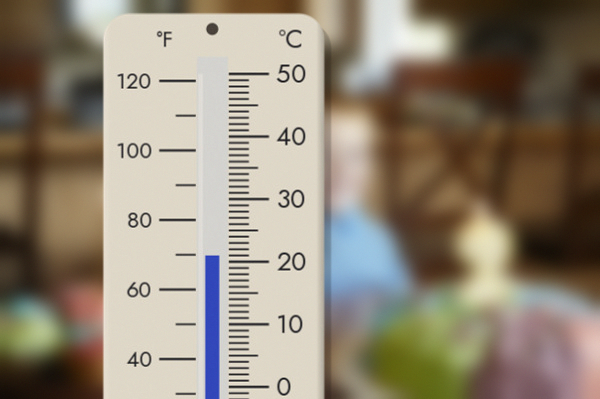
21
